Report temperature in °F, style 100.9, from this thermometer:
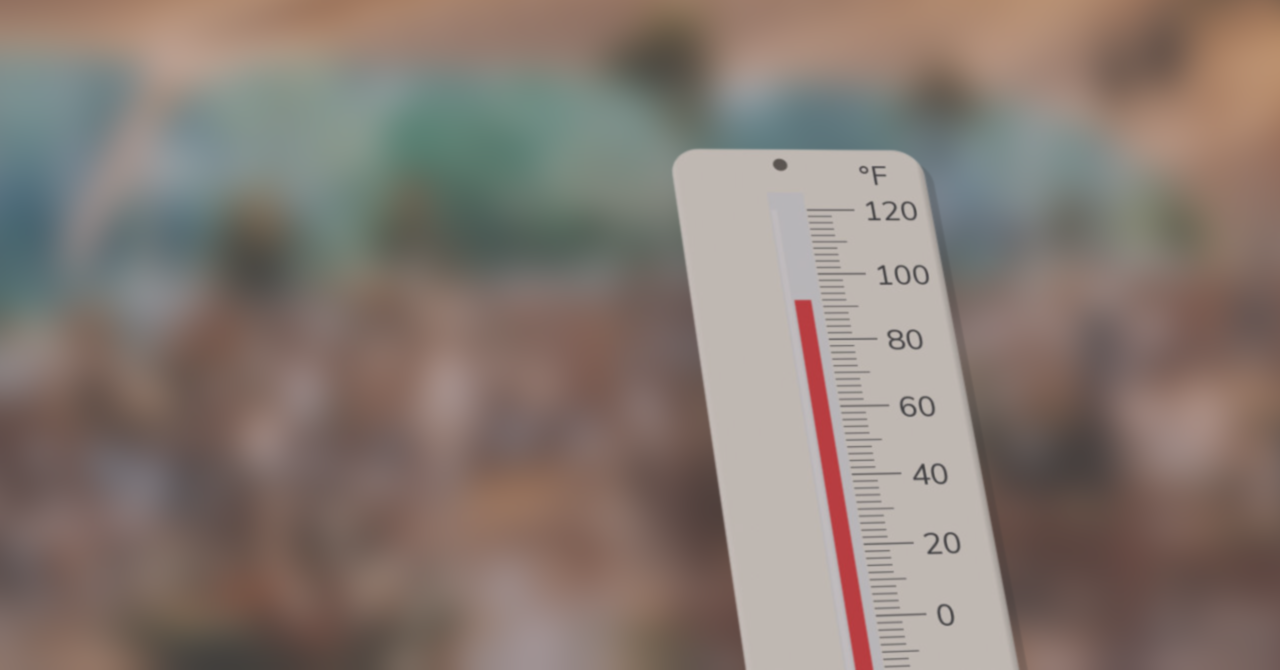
92
